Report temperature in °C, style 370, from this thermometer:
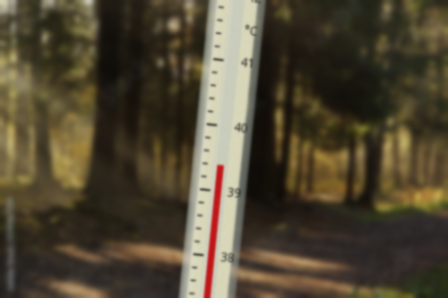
39.4
